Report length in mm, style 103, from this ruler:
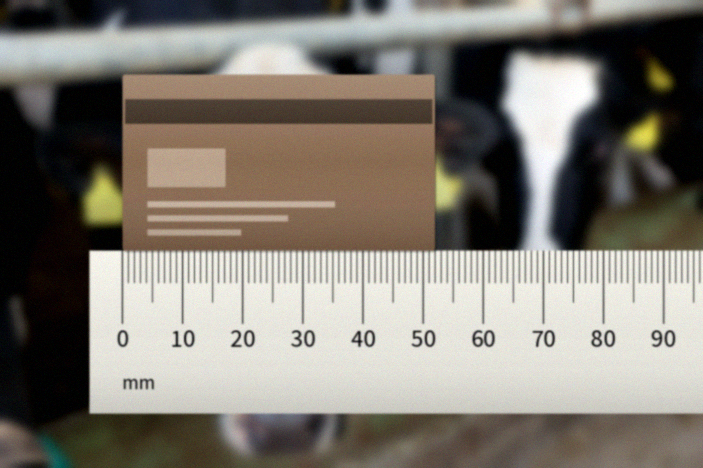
52
